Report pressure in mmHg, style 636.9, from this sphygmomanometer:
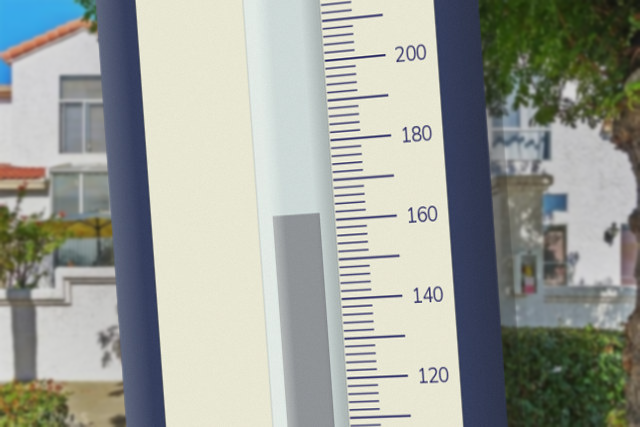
162
